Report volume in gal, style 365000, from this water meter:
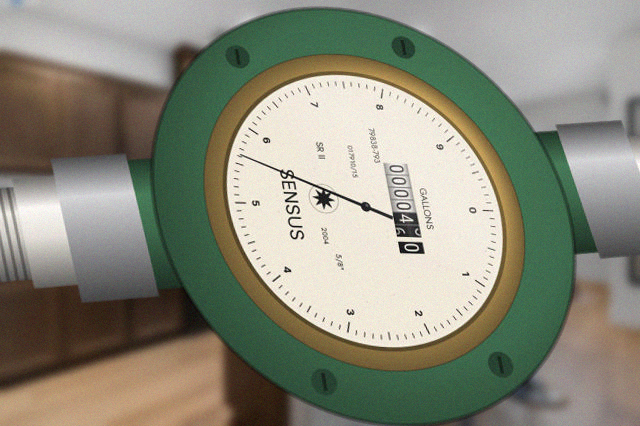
455.6
